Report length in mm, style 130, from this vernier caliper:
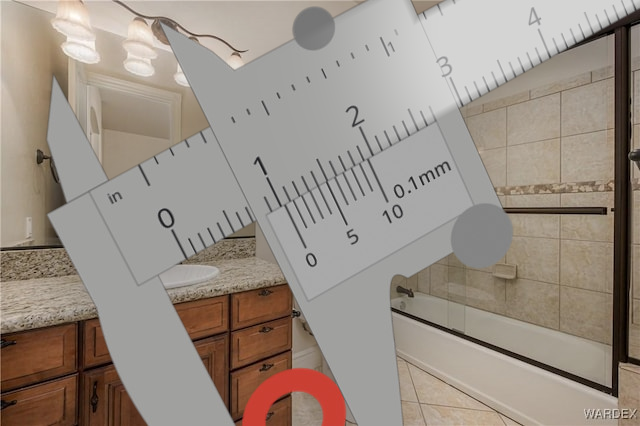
10.4
